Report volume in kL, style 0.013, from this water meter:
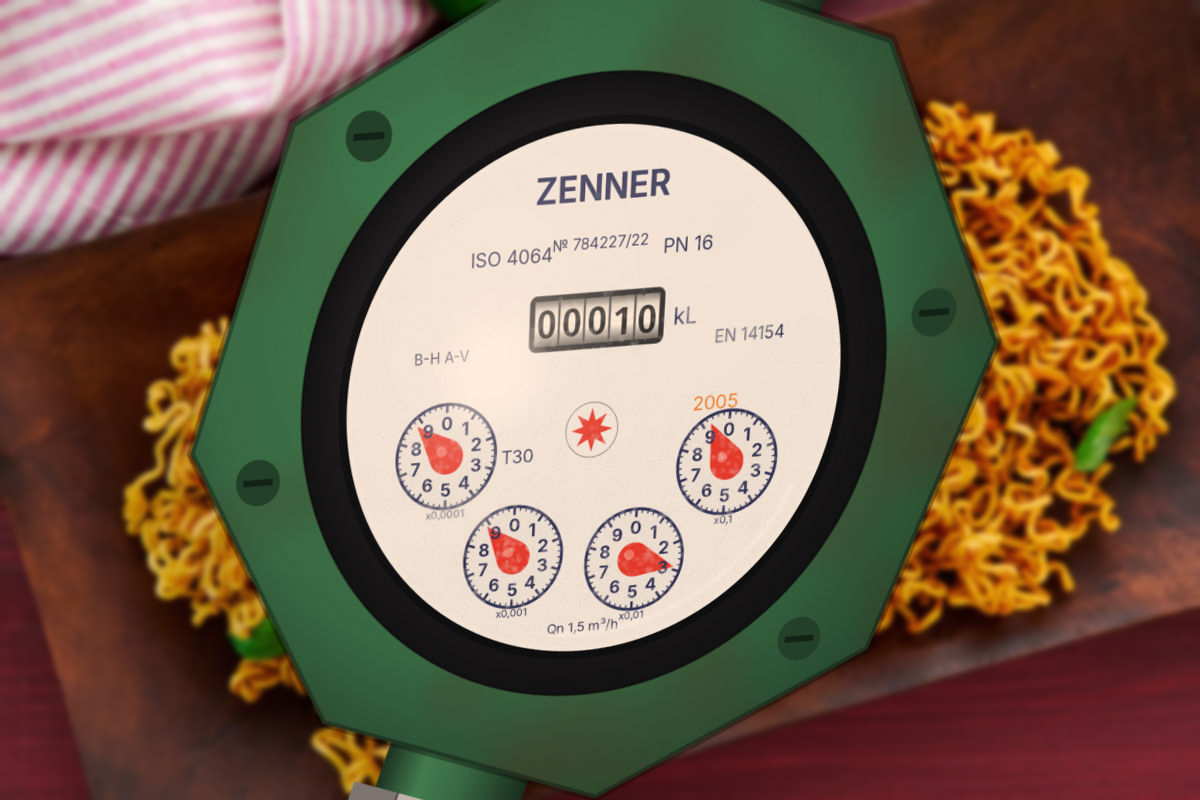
9.9288
